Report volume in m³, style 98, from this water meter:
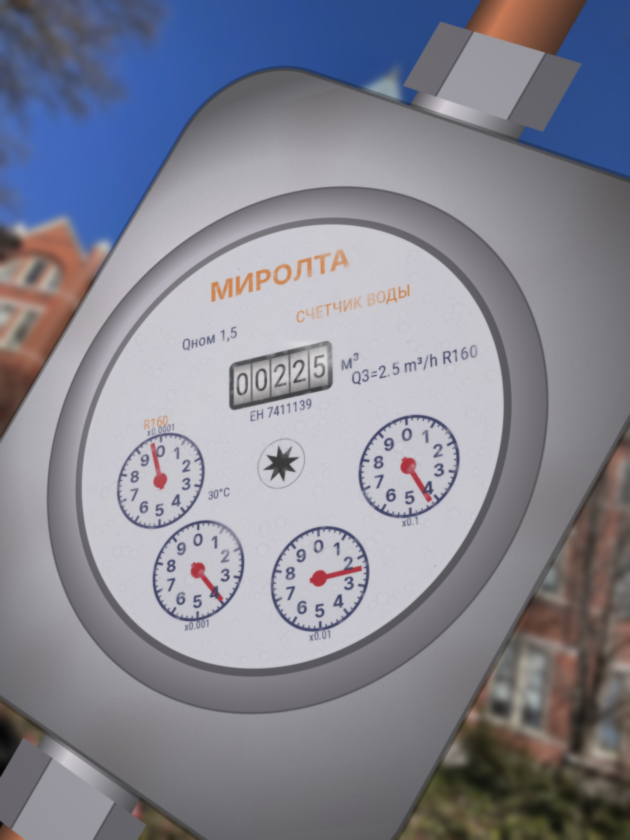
225.4239
